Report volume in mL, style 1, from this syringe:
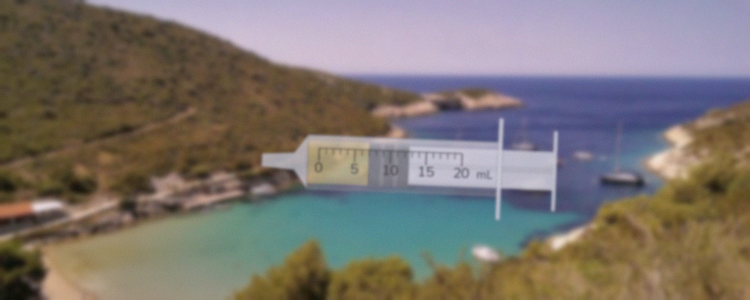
7
